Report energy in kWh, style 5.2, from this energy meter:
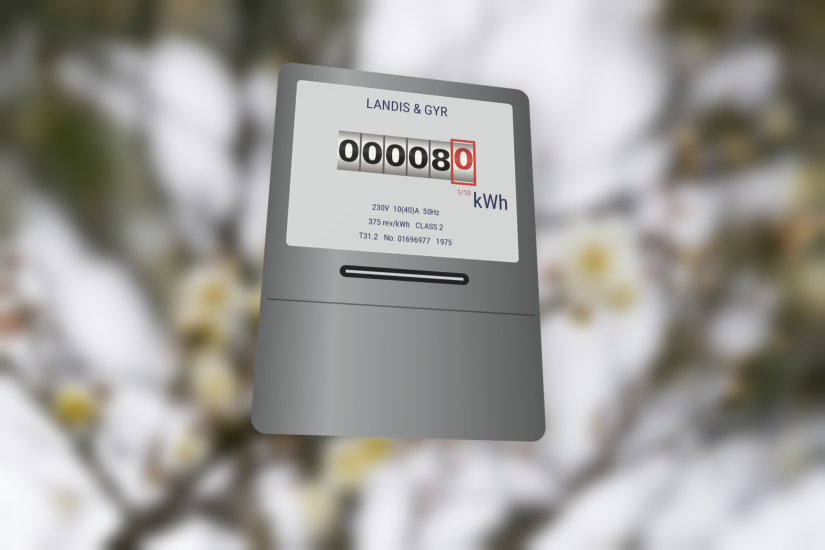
8.0
